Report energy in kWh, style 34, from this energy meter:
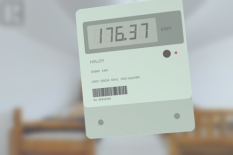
176.37
